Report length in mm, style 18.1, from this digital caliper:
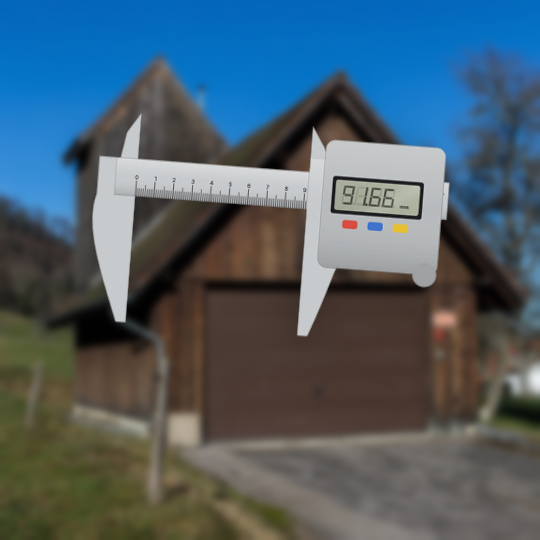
91.66
